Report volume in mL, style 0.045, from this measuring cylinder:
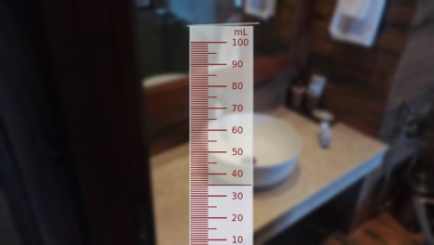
35
